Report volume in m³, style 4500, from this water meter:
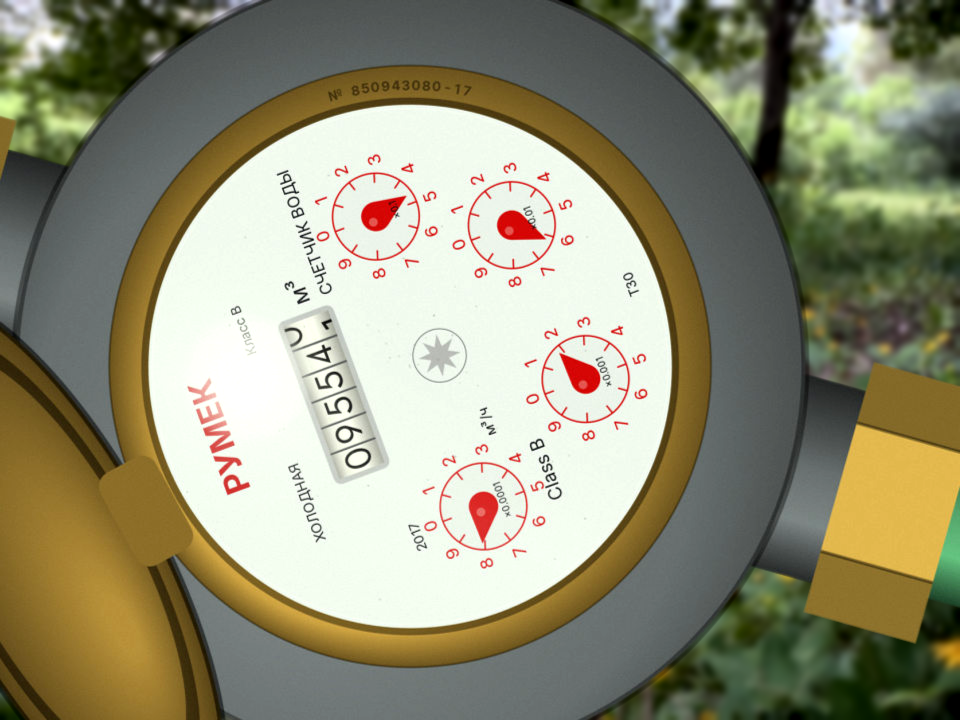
95540.4618
